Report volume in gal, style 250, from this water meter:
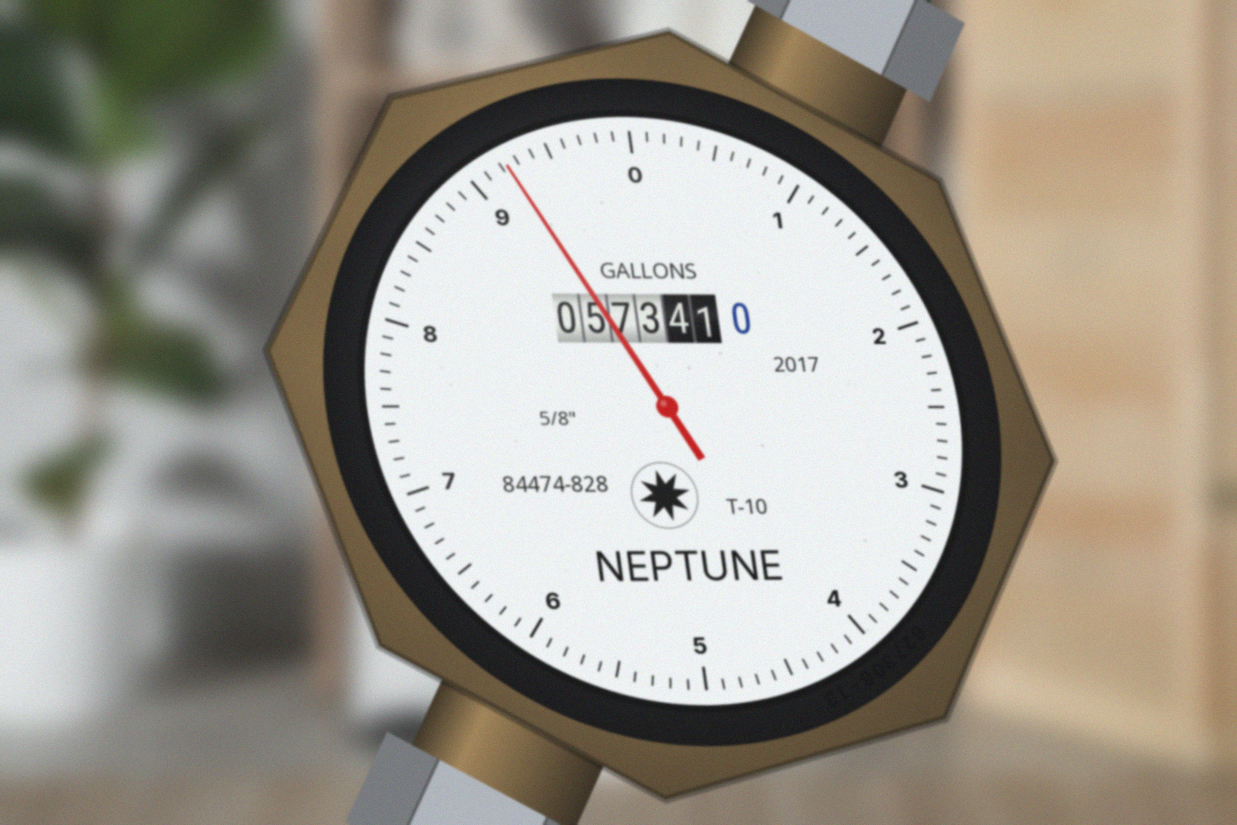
573409.2
